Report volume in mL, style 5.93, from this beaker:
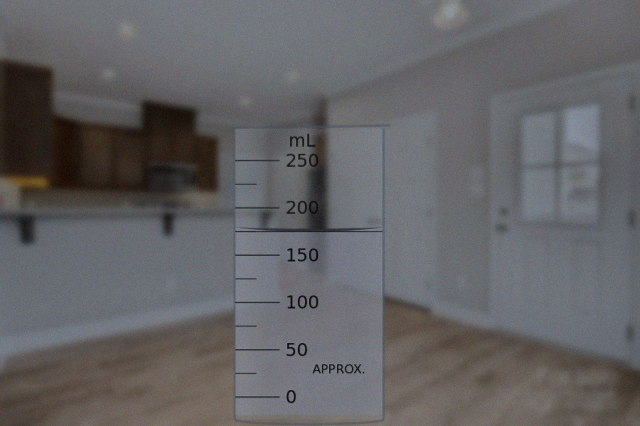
175
